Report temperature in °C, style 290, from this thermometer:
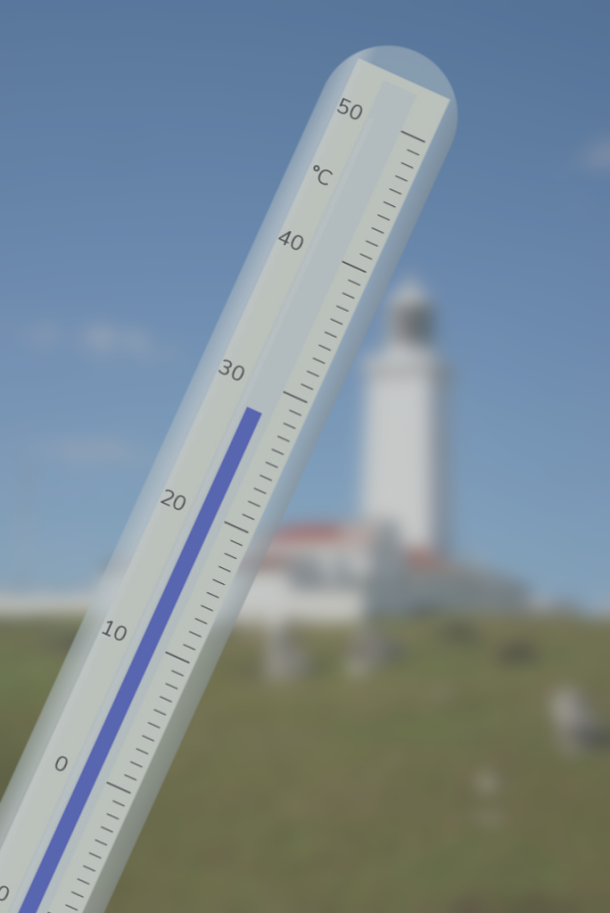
28
